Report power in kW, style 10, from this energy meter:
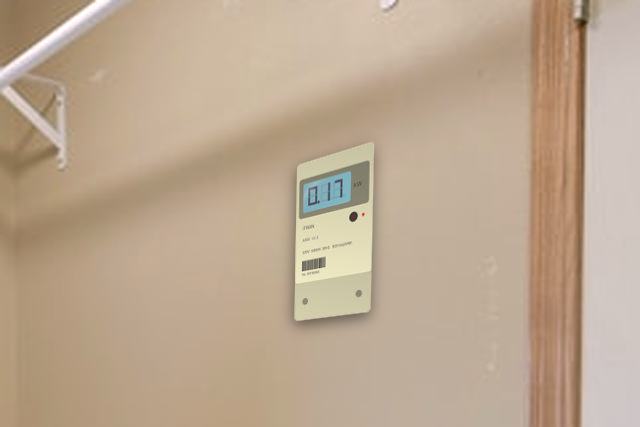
0.17
